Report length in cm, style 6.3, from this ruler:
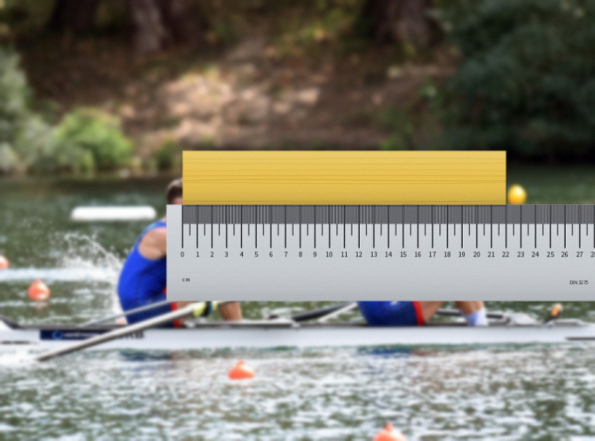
22
